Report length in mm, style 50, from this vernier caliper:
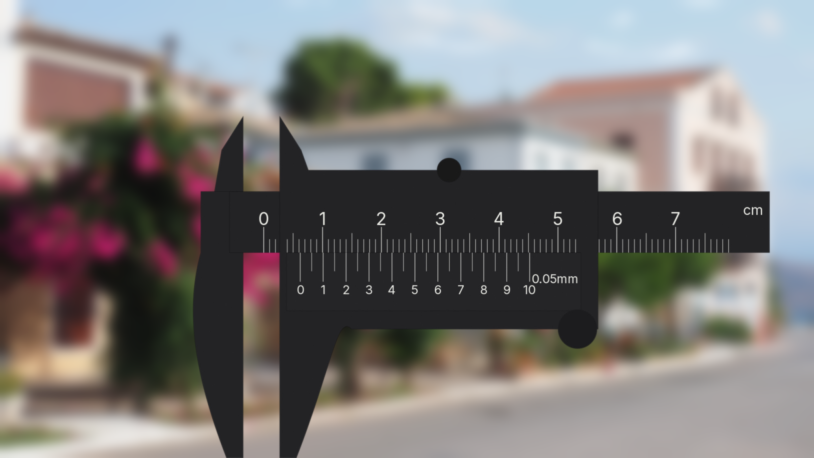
6.2
